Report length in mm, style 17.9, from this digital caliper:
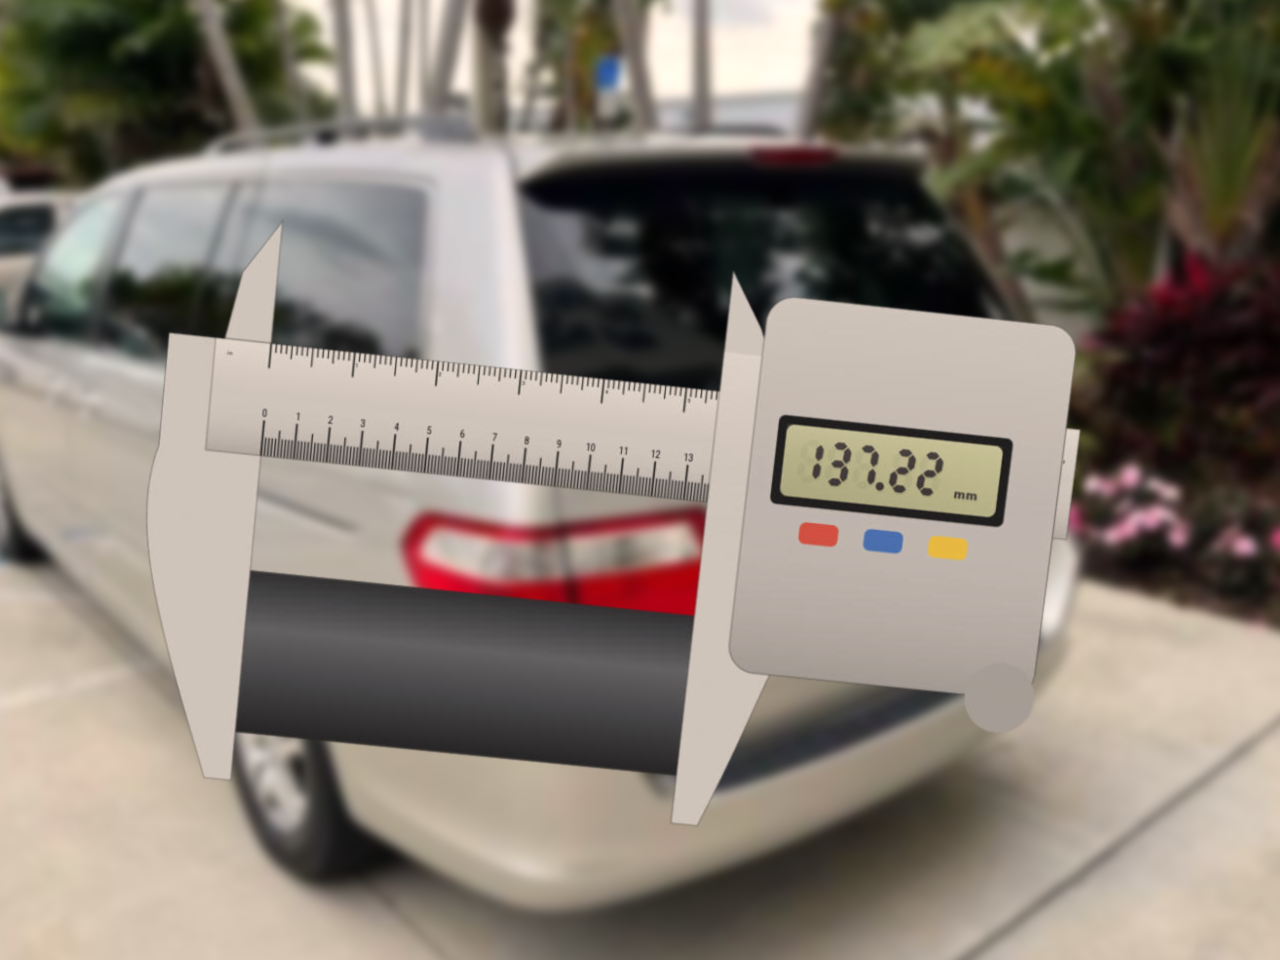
137.22
